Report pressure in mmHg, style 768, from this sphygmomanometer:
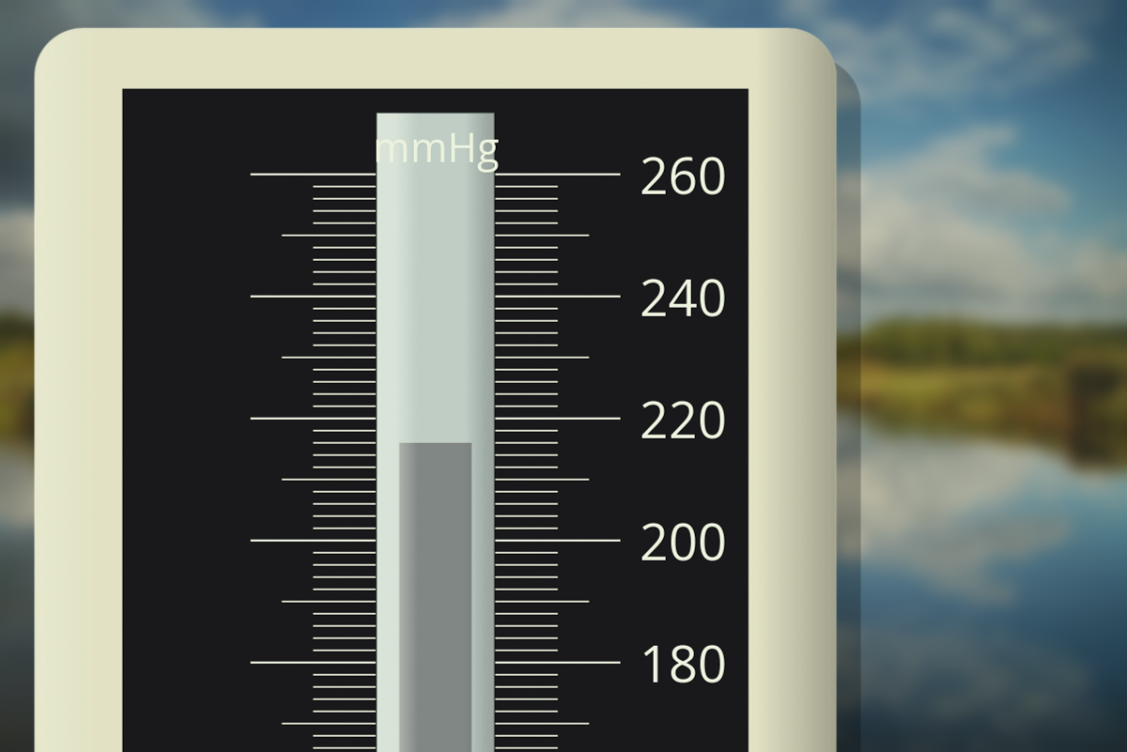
216
